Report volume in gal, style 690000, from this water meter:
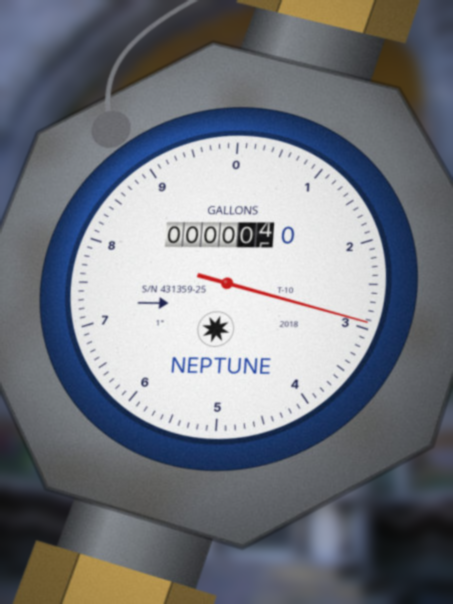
42.9
